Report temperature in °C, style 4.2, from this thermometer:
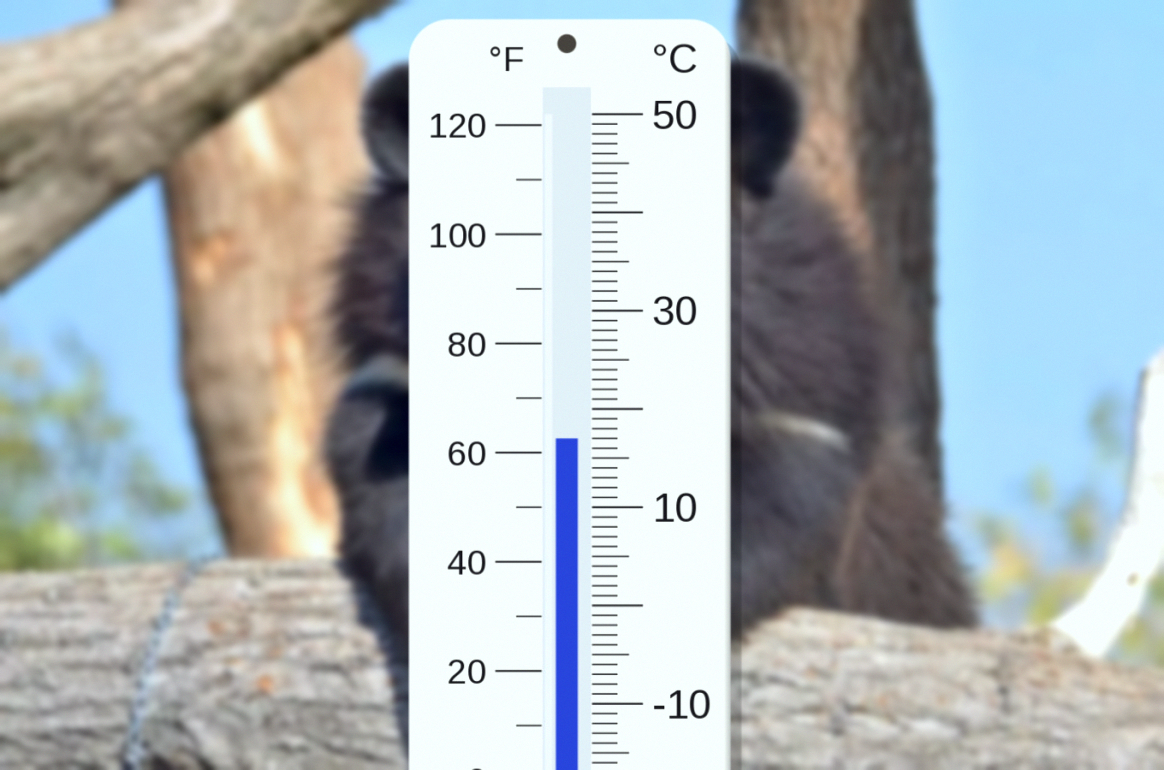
17
